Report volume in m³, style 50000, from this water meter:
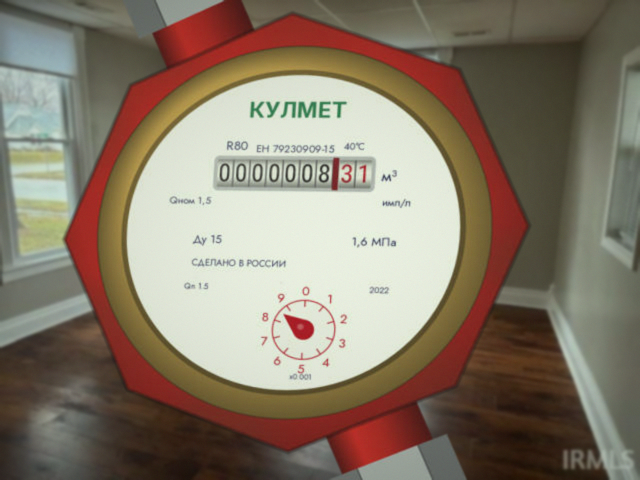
8.318
